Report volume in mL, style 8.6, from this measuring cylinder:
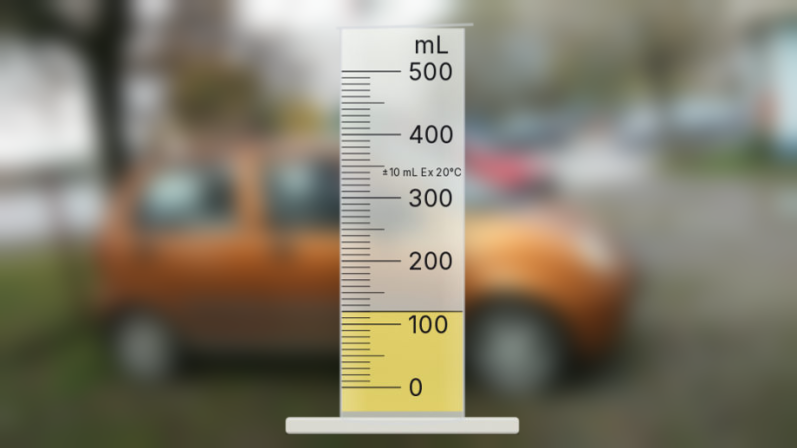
120
